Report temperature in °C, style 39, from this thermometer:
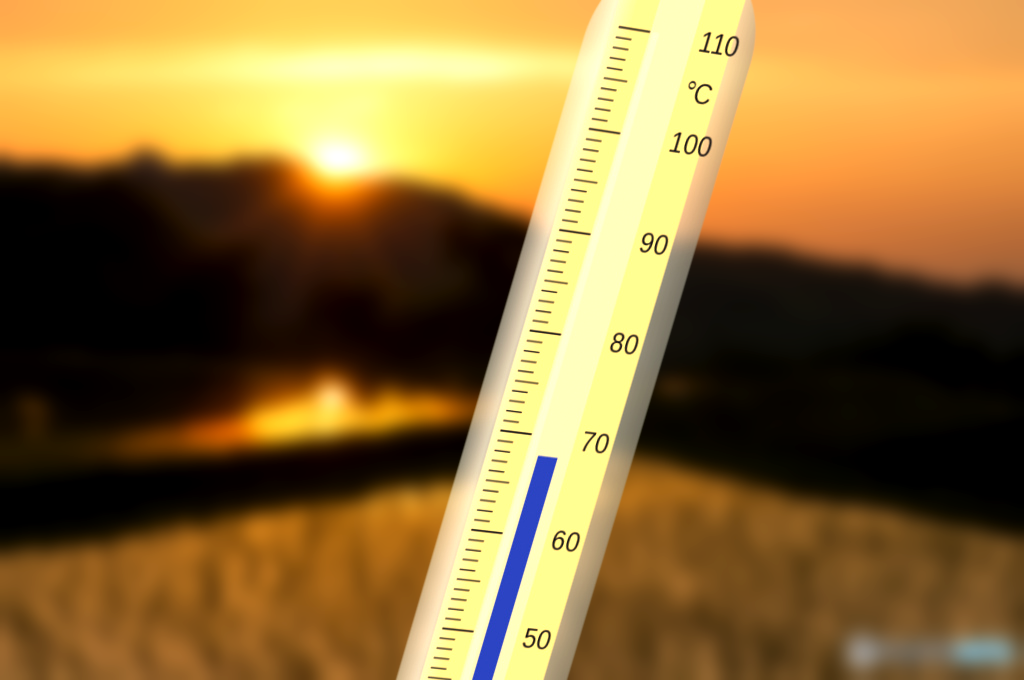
68
